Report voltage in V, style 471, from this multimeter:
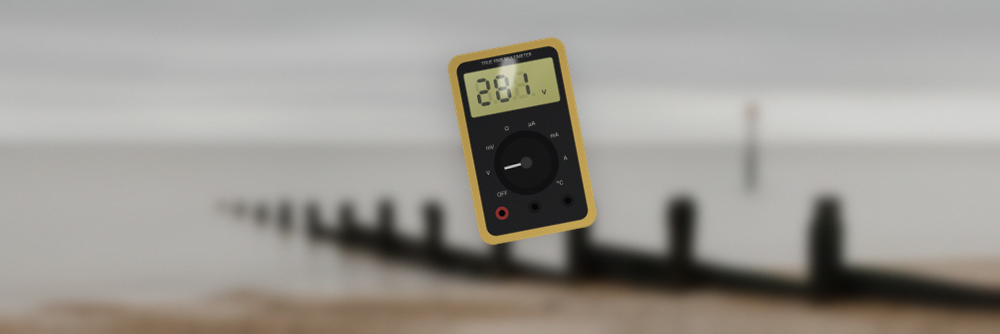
281
